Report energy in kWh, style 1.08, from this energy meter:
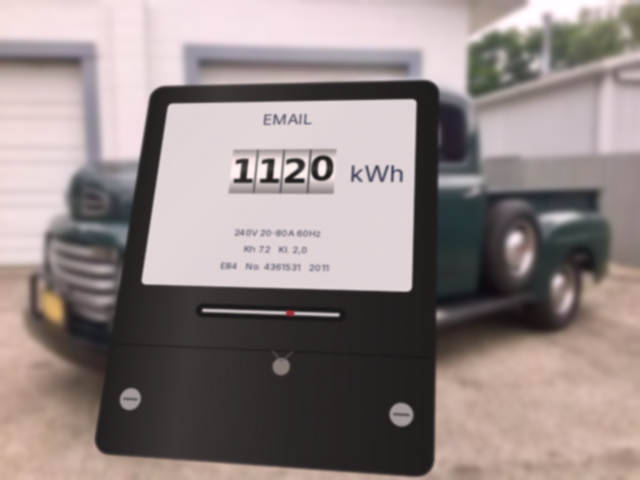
1120
